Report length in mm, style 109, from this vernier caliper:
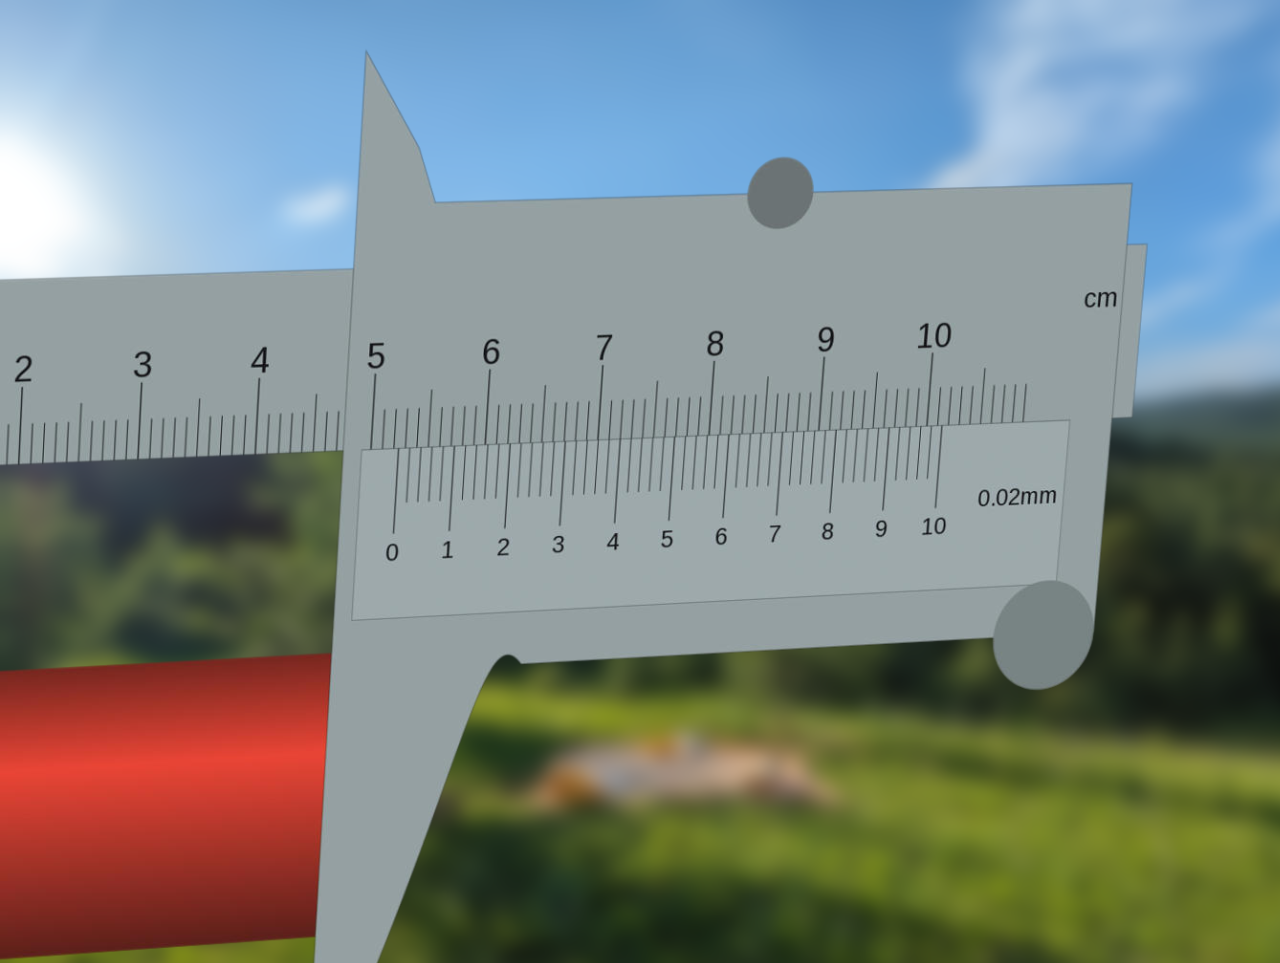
52.4
